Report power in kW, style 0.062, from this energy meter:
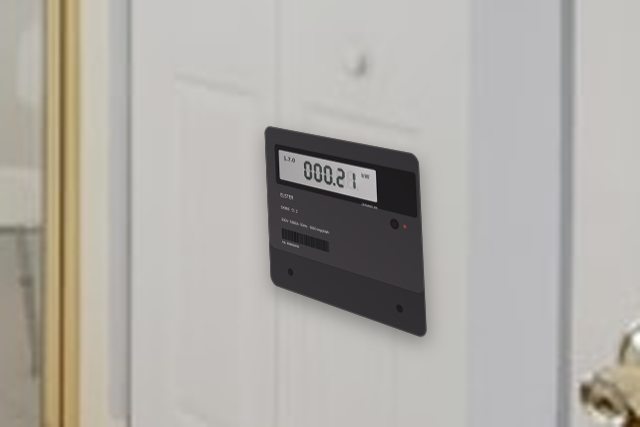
0.21
